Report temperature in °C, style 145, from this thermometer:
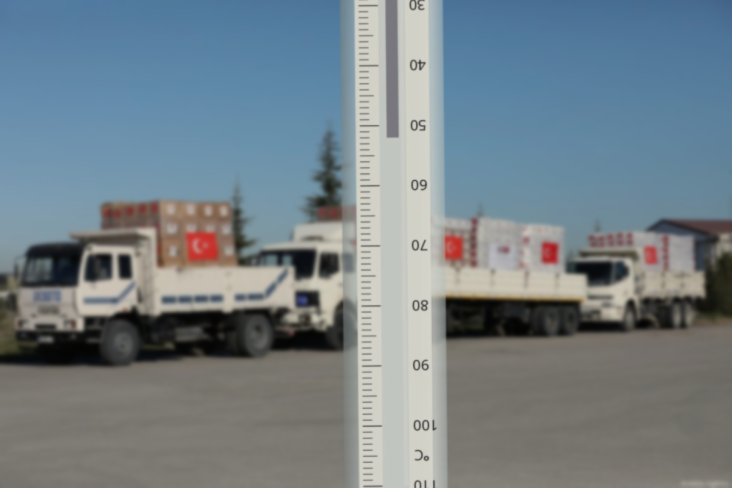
52
